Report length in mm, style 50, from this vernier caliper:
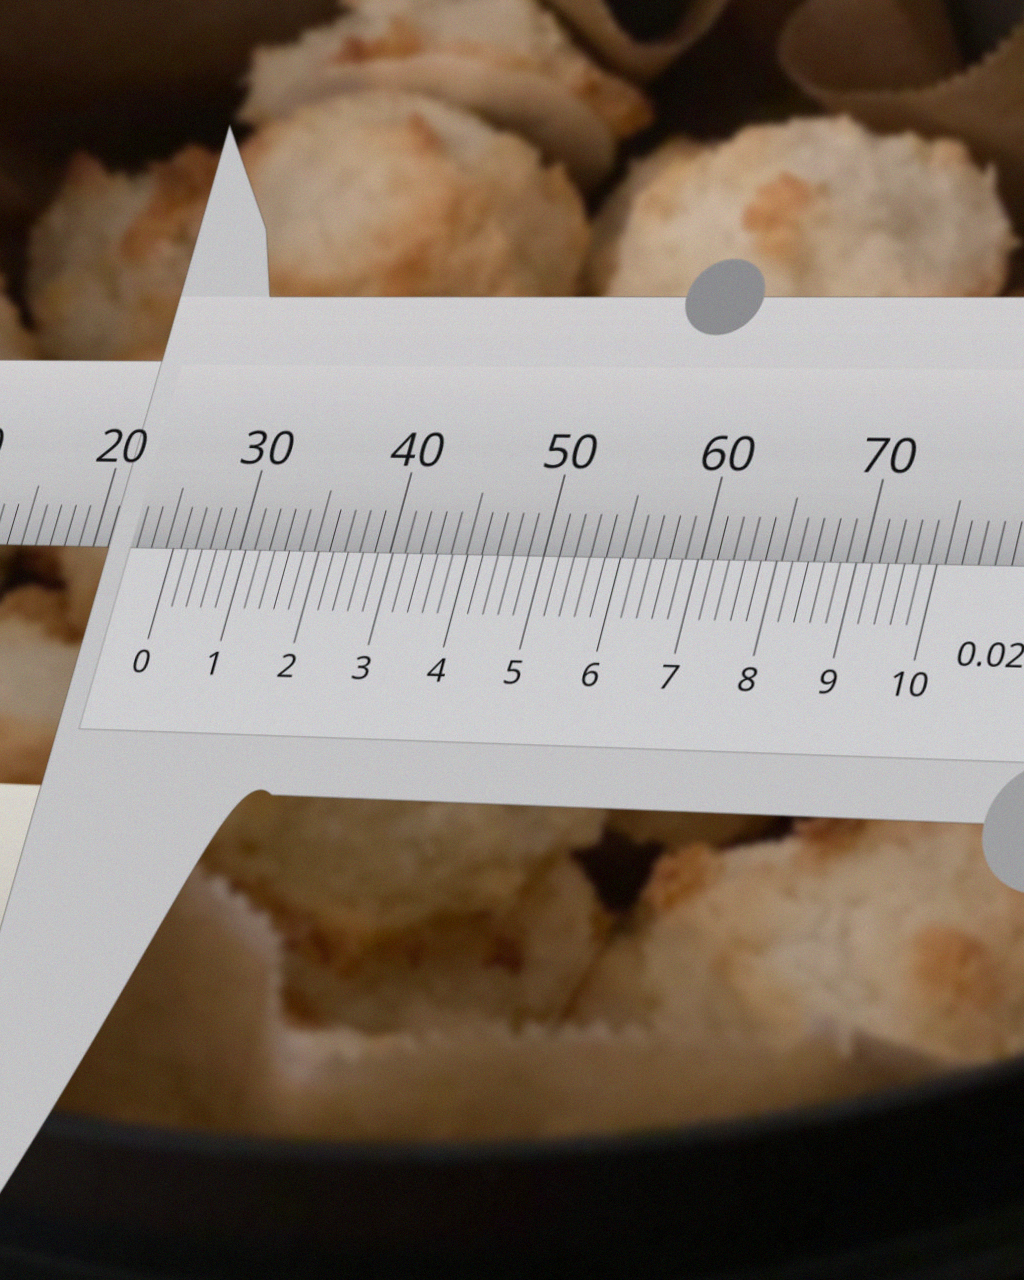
25.5
